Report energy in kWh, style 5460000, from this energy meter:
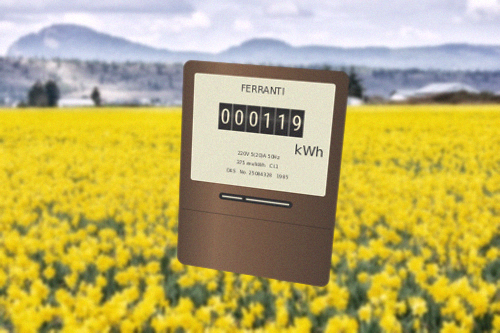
119
